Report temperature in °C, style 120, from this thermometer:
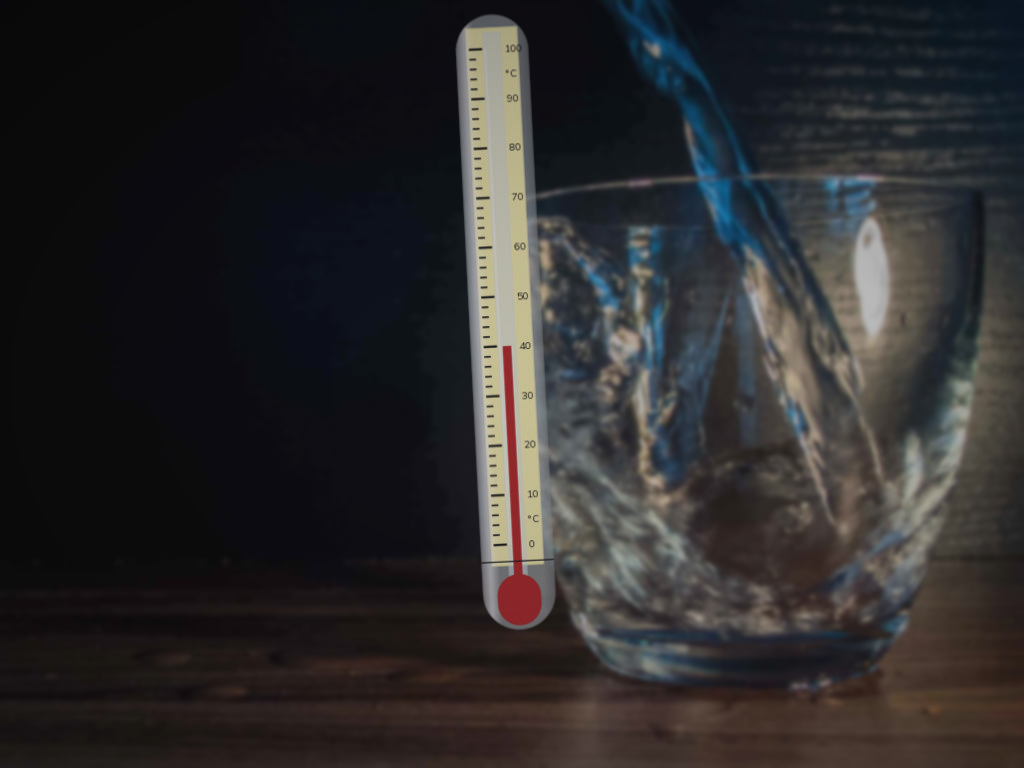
40
